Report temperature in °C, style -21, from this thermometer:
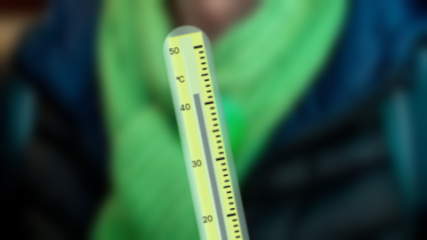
42
